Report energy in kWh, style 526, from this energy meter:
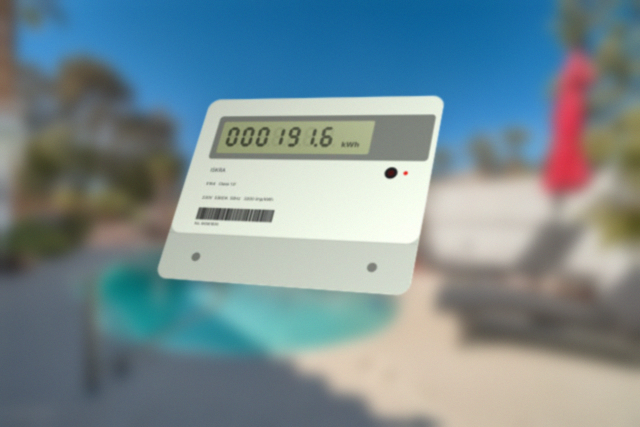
191.6
